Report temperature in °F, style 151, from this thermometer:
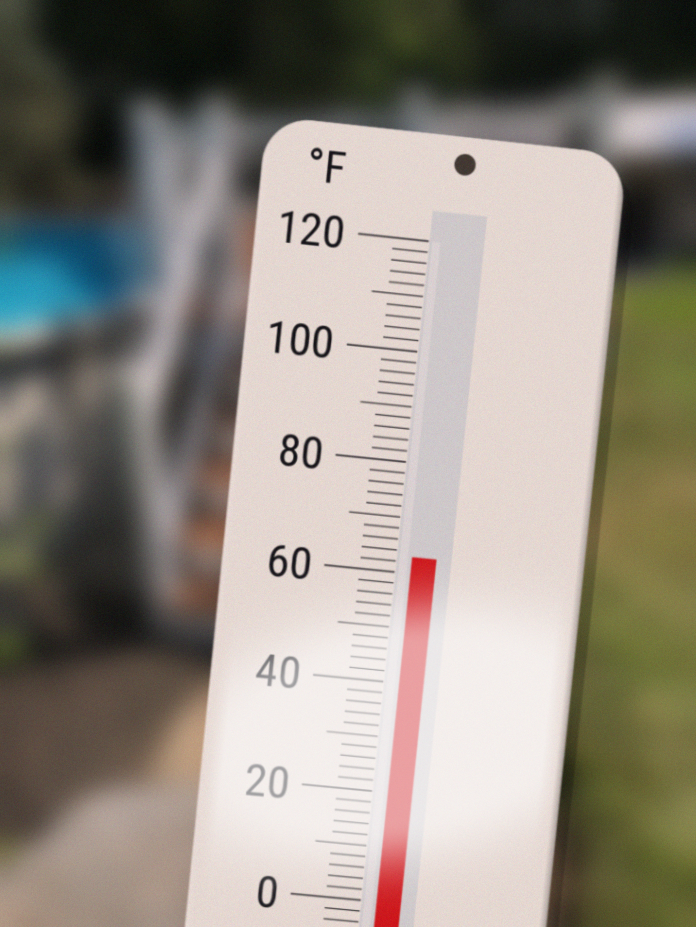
63
